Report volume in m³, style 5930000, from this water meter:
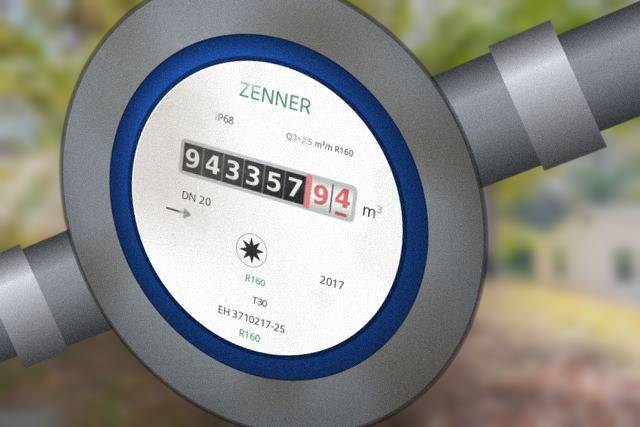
943357.94
